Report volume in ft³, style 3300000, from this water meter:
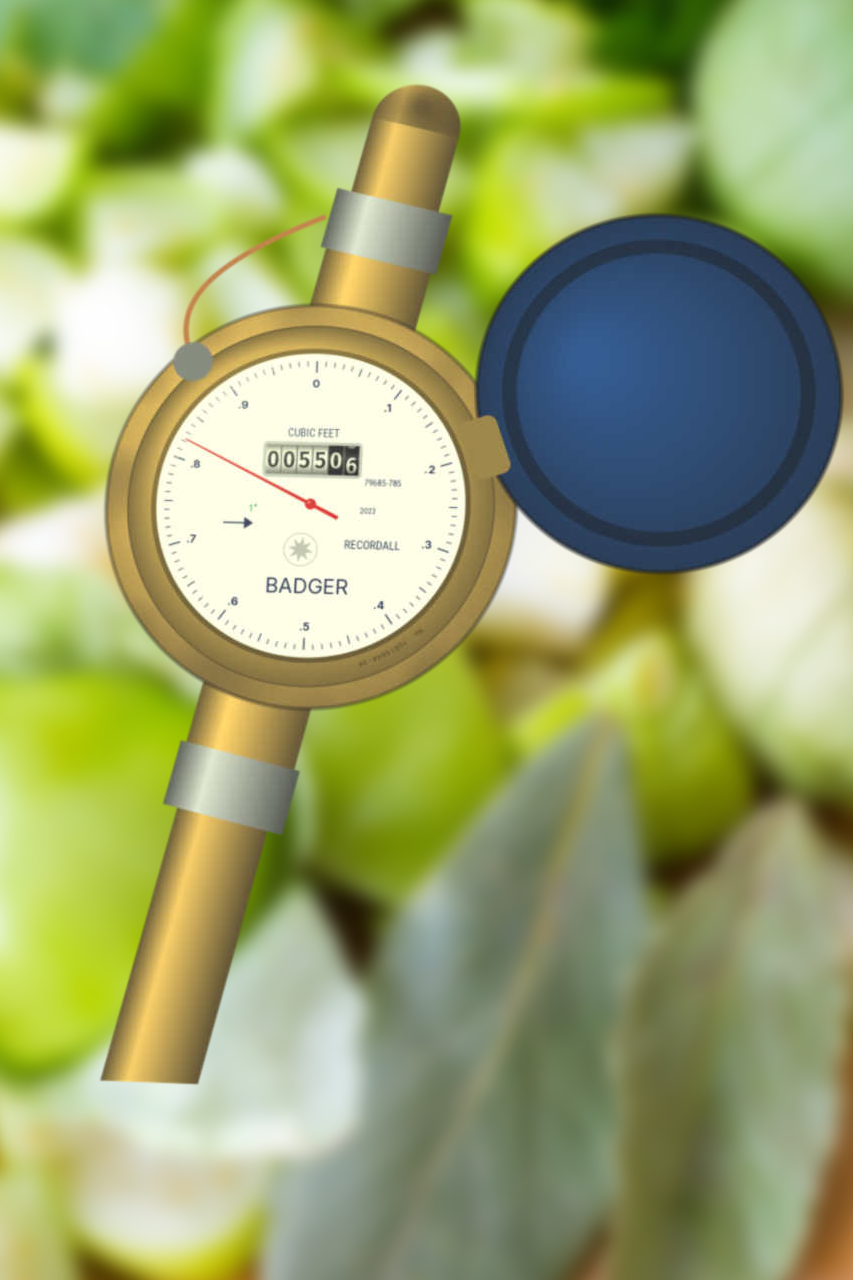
5505.82
